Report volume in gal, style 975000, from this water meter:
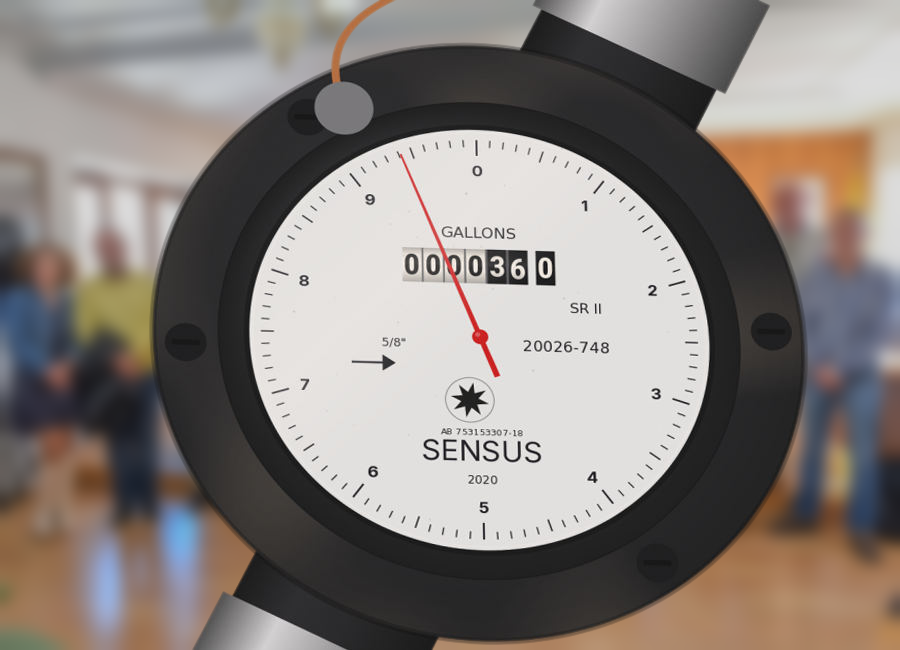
359.4
